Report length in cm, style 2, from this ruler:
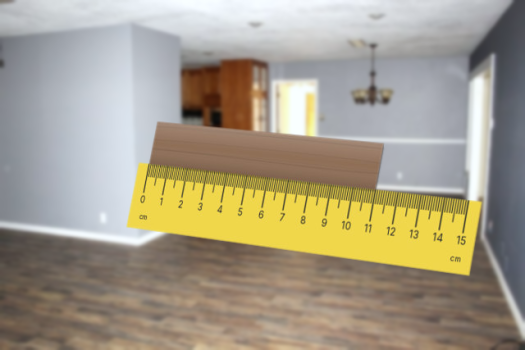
11
